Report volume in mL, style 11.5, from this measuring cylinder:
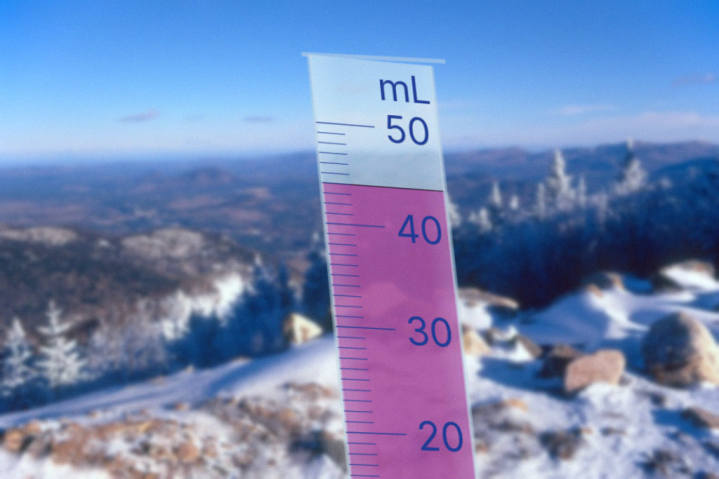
44
